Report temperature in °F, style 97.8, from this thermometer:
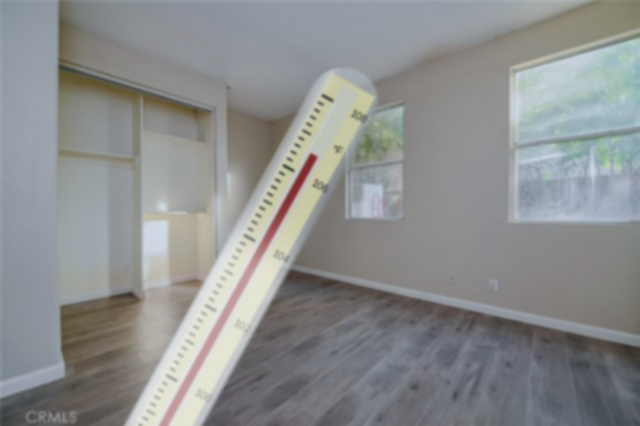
106.6
